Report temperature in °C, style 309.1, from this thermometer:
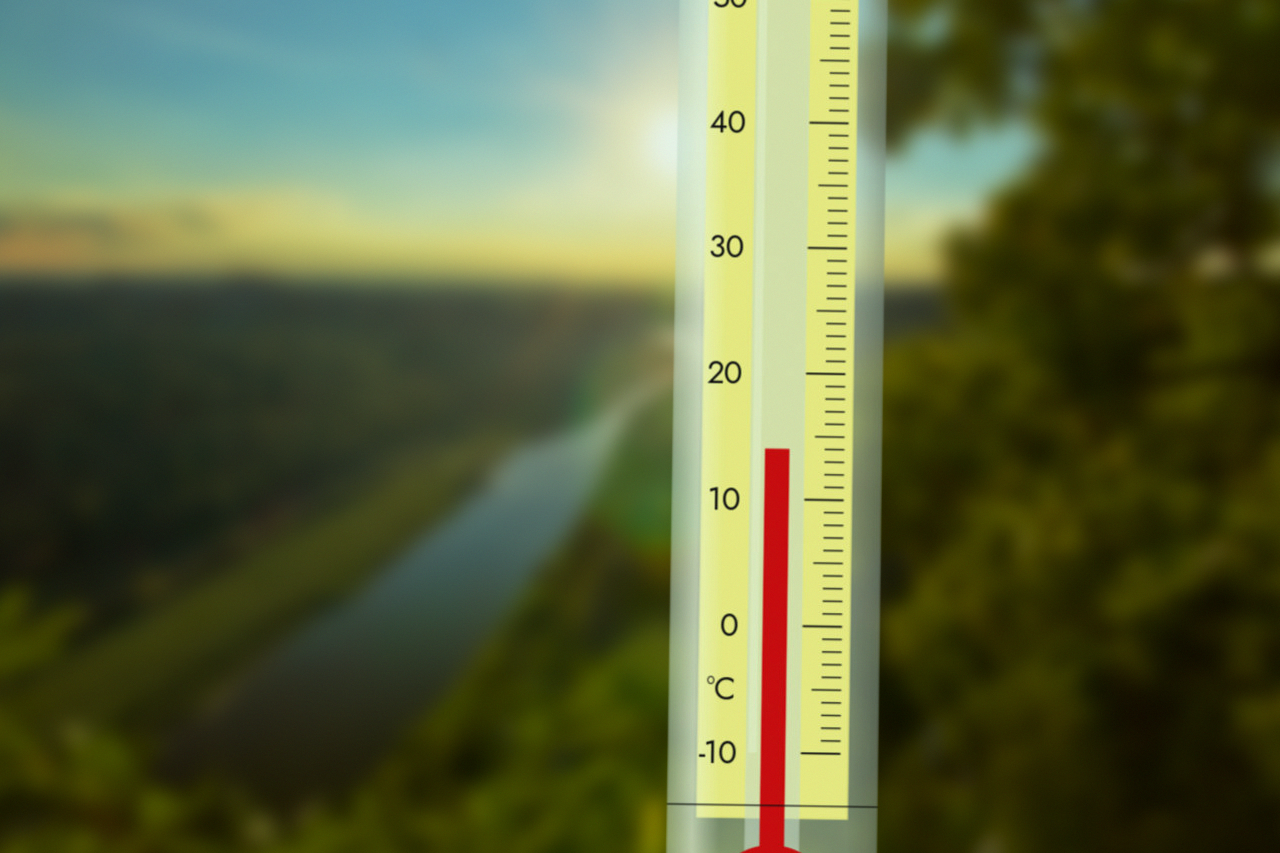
14
